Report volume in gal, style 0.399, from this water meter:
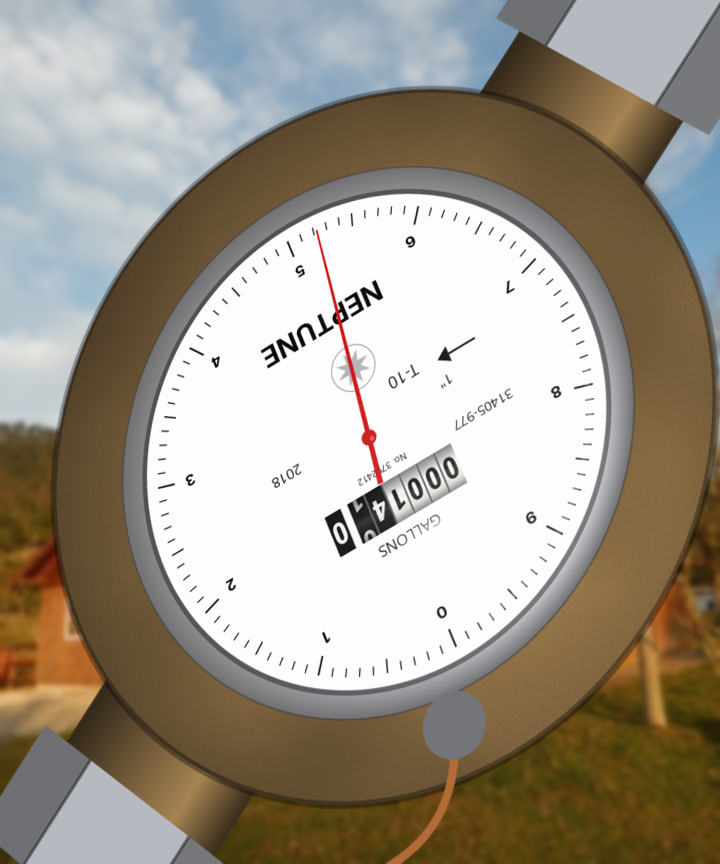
1405.2
